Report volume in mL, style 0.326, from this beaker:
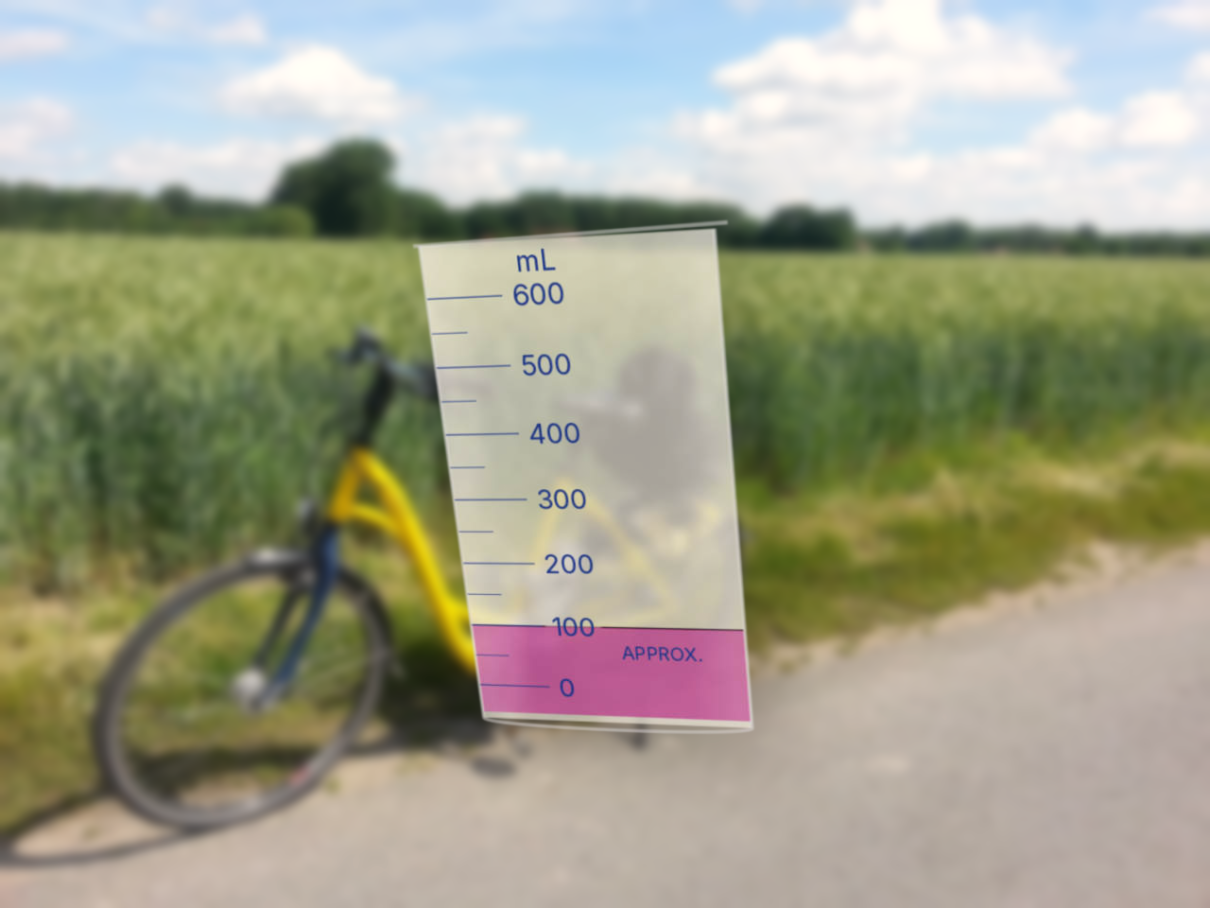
100
